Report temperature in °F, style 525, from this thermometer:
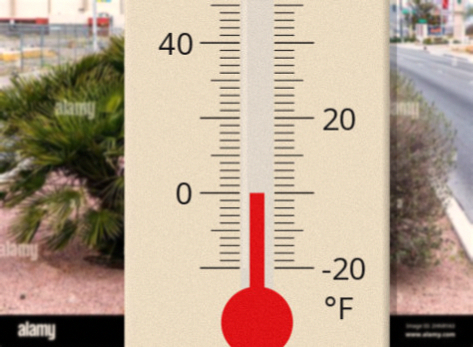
0
